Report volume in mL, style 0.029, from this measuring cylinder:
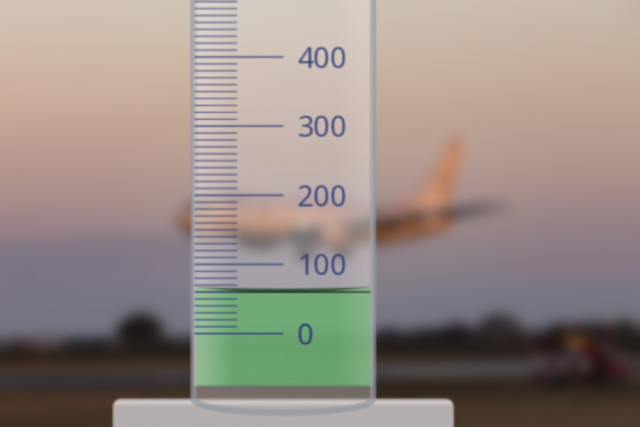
60
